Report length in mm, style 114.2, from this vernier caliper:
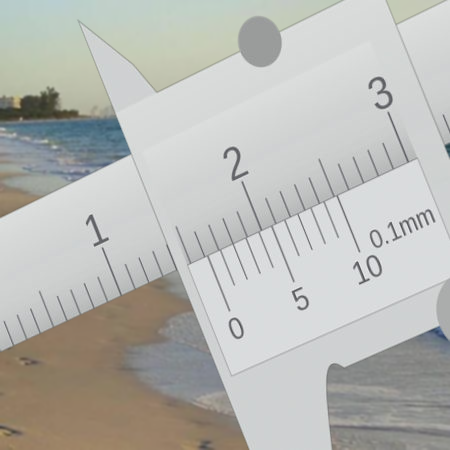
16.2
